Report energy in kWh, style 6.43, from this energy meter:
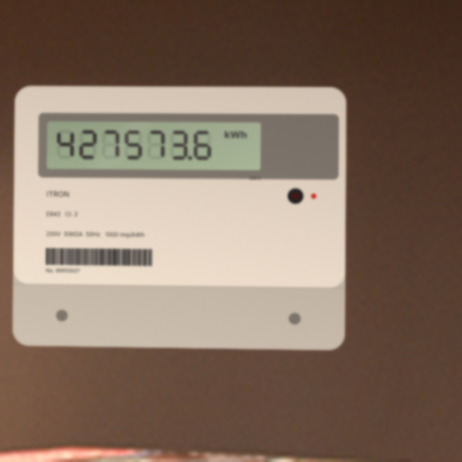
427573.6
